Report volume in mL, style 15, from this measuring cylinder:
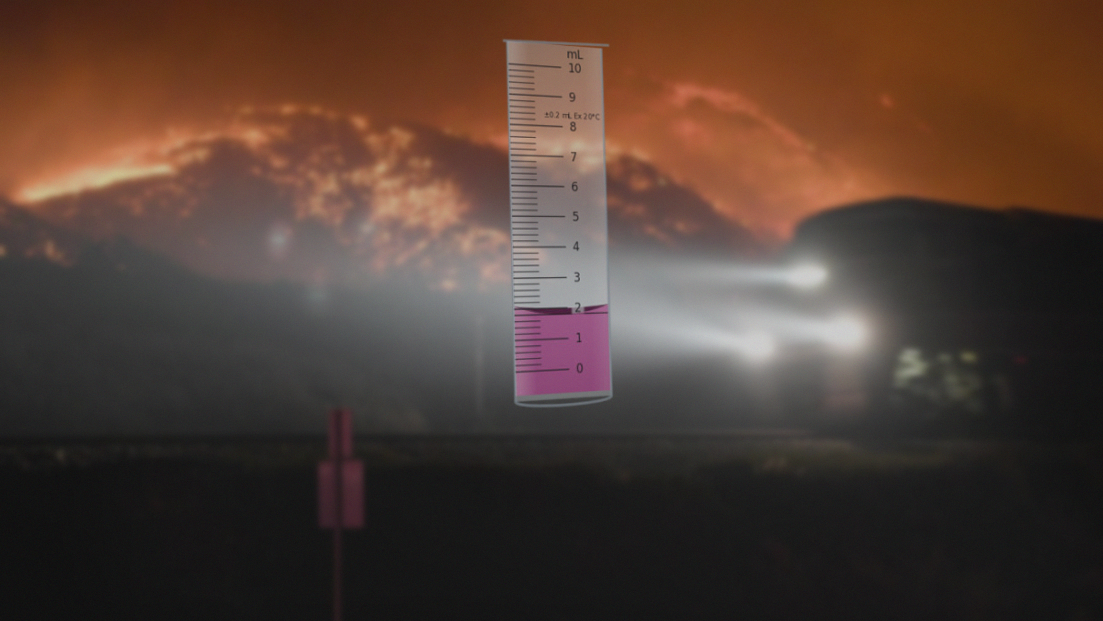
1.8
